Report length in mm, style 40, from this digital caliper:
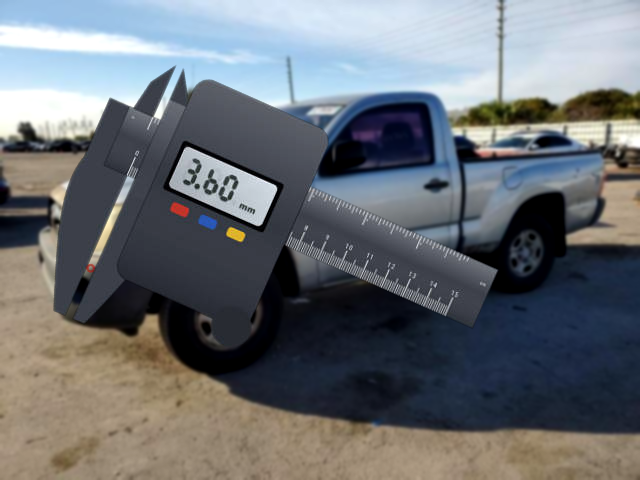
3.60
